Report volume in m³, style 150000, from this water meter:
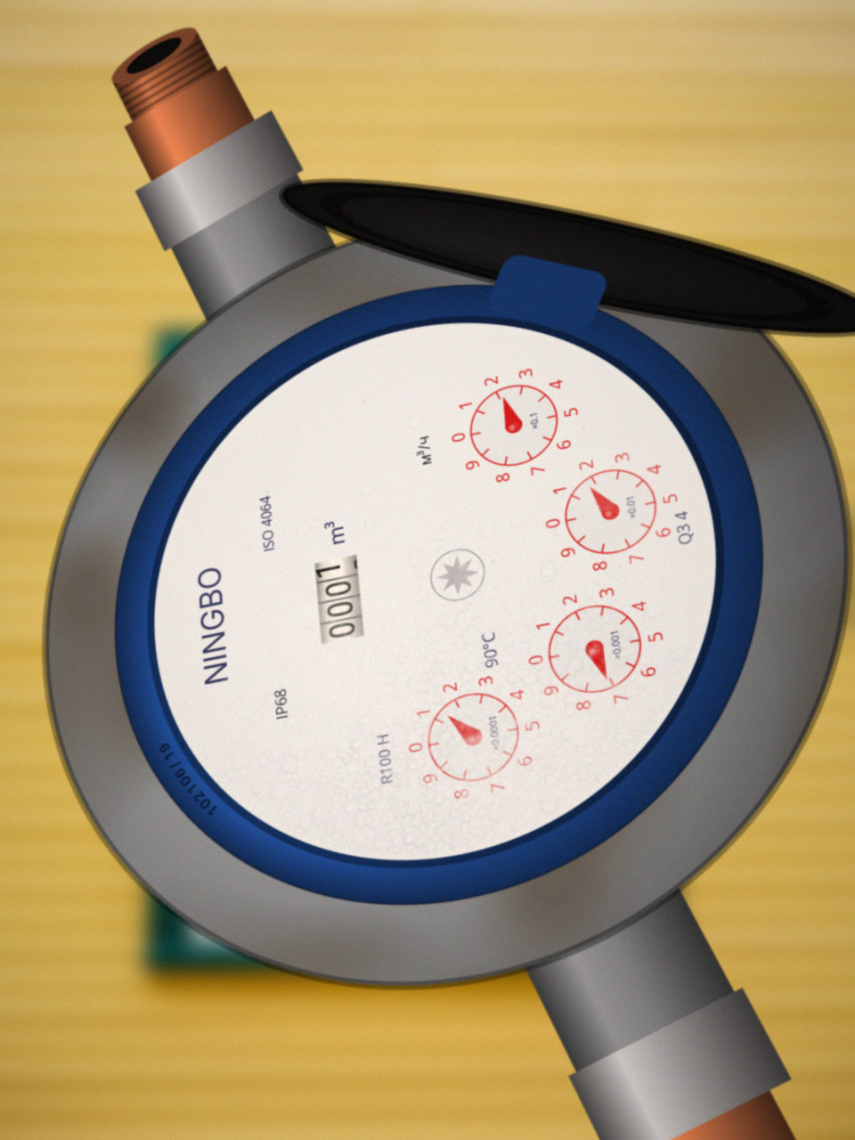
1.2171
